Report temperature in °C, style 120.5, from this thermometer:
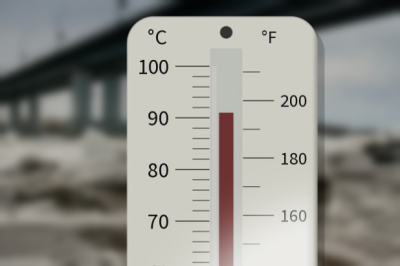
91
